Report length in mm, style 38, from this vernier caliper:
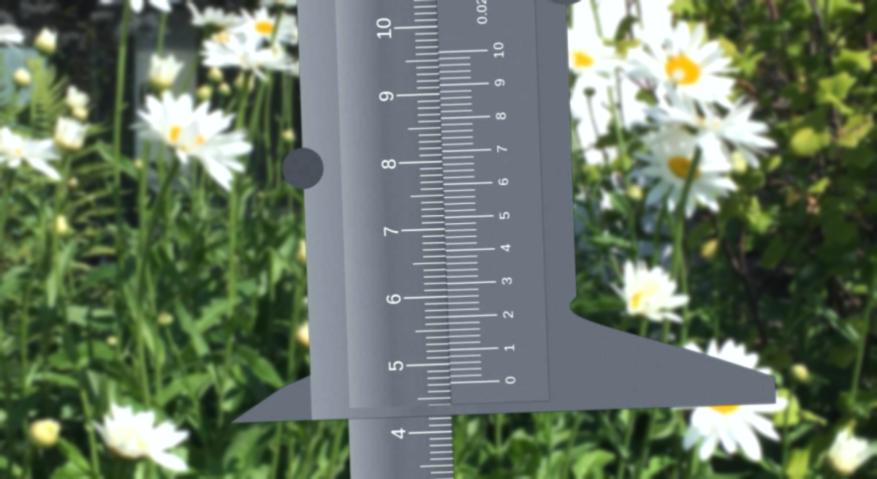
47.2
